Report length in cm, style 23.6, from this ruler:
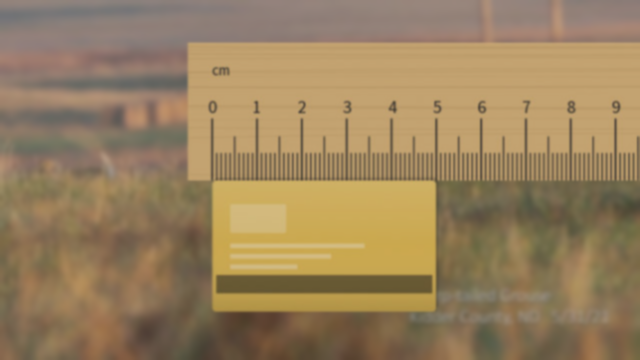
5
